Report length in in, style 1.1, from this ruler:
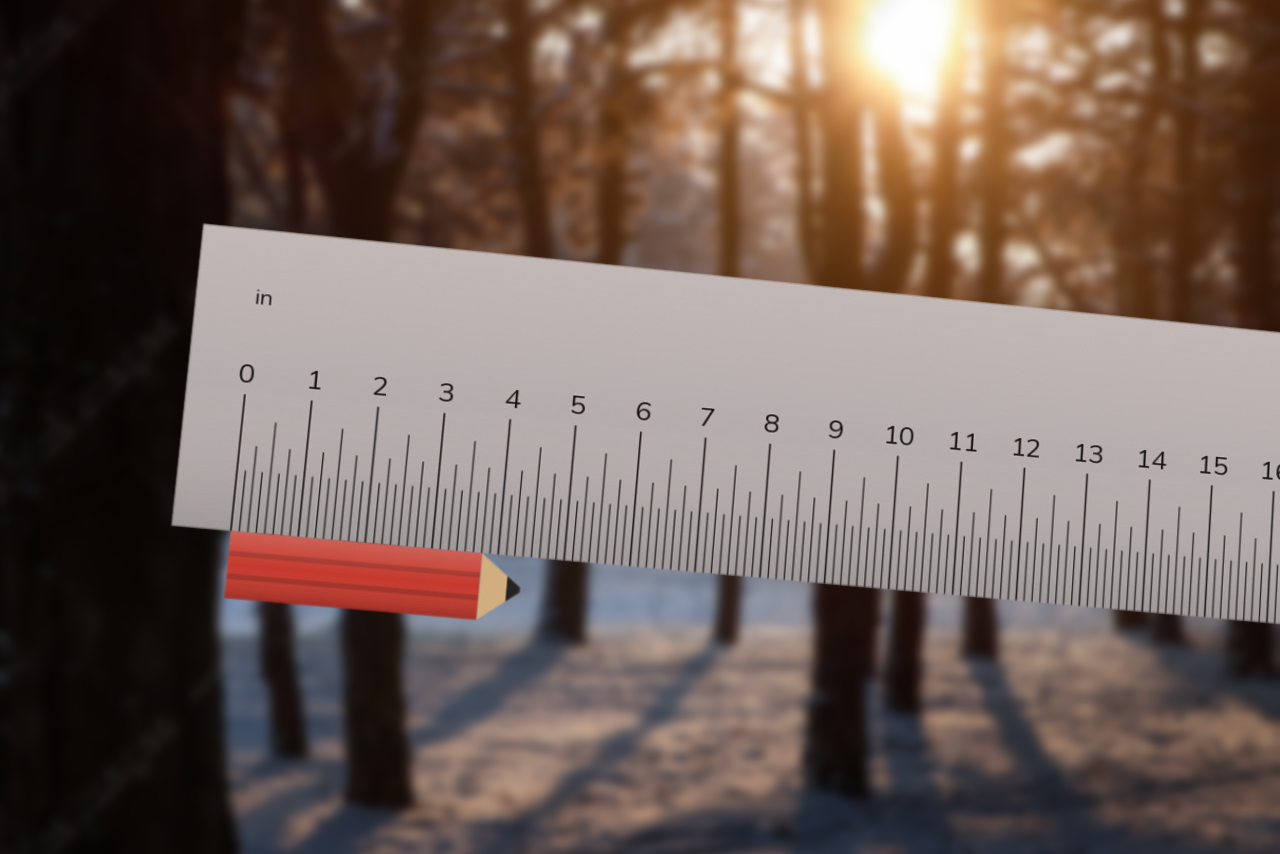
4.375
